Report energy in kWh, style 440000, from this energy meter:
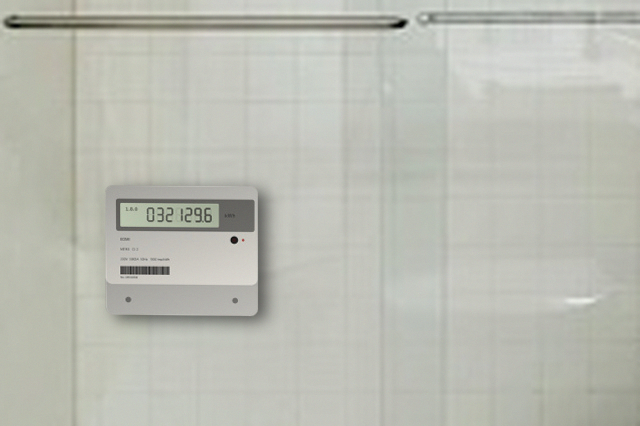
32129.6
